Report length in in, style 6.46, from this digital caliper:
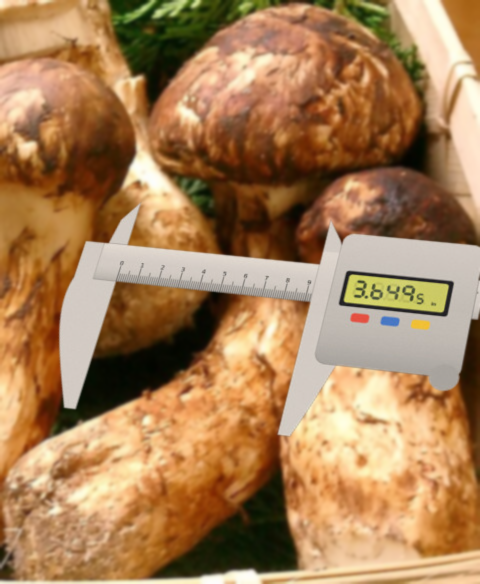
3.6495
